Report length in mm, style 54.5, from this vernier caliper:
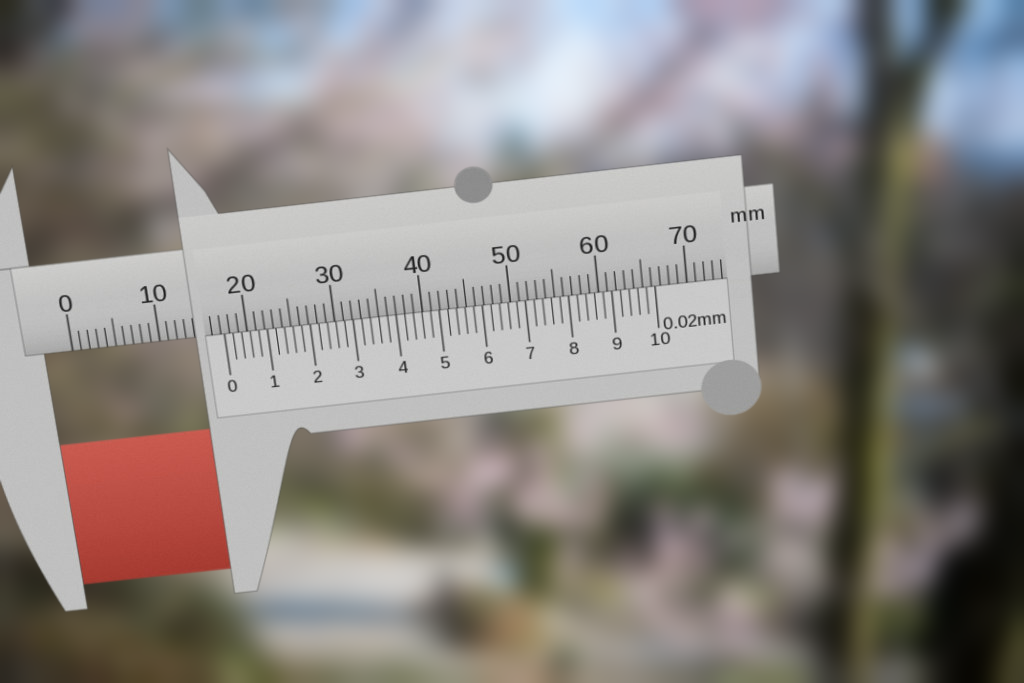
17.4
